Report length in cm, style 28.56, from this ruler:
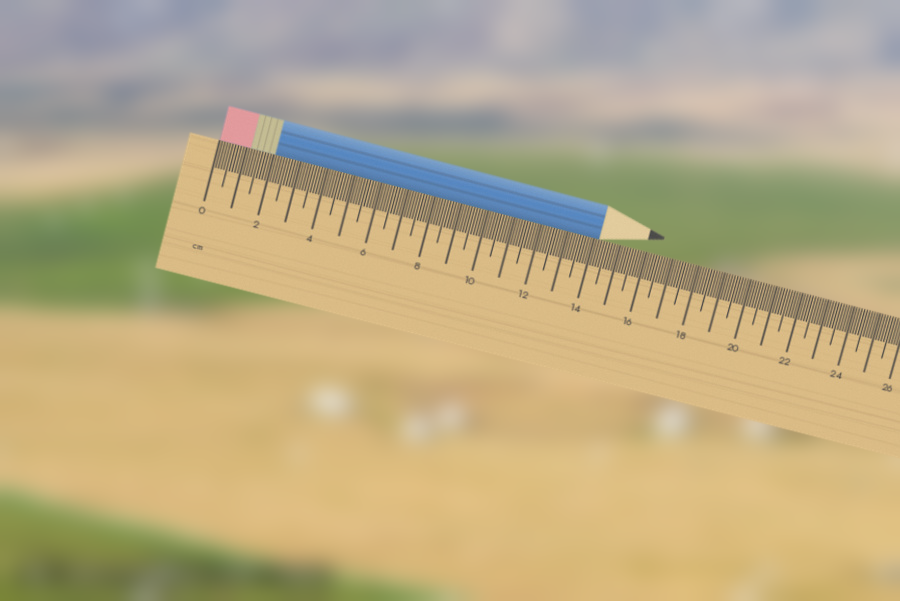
16.5
